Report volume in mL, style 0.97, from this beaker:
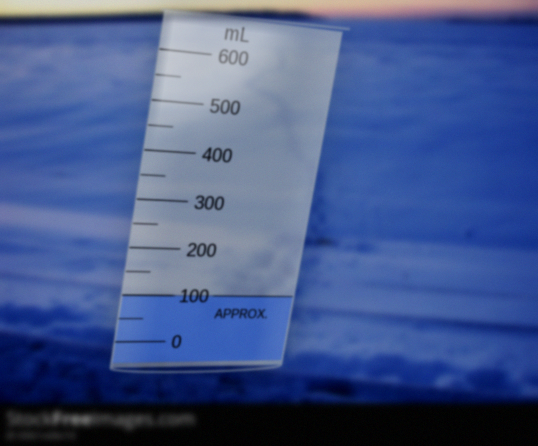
100
